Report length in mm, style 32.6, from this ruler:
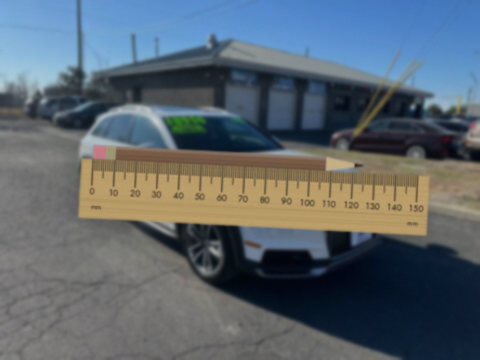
125
